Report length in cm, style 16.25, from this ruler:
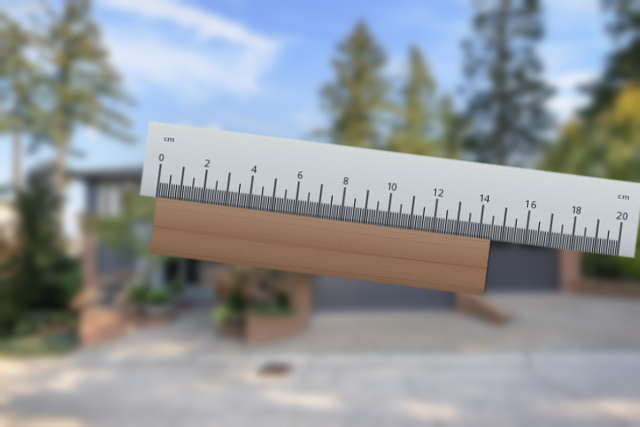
14.5
